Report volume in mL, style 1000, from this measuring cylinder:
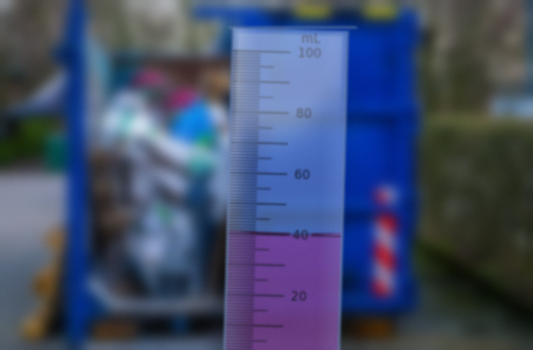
40
